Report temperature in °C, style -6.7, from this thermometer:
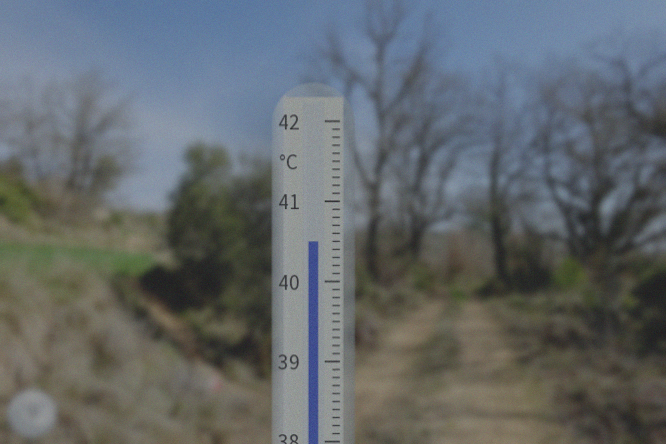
40.5
